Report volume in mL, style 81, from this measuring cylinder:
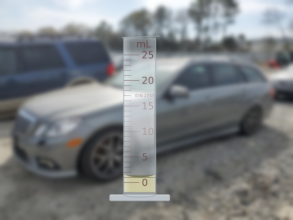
1
